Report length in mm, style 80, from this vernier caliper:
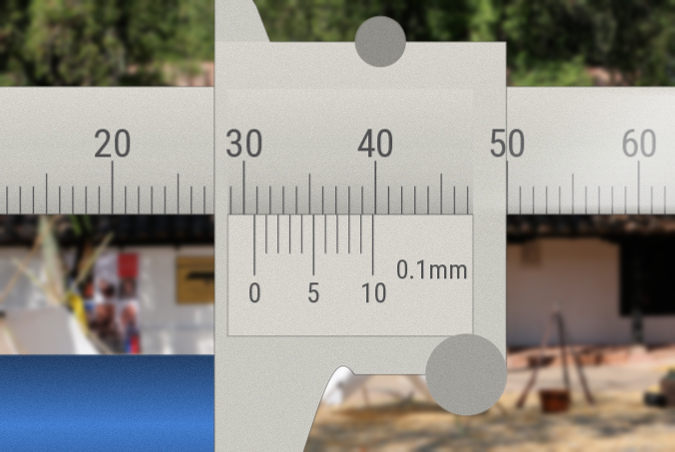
30.8
